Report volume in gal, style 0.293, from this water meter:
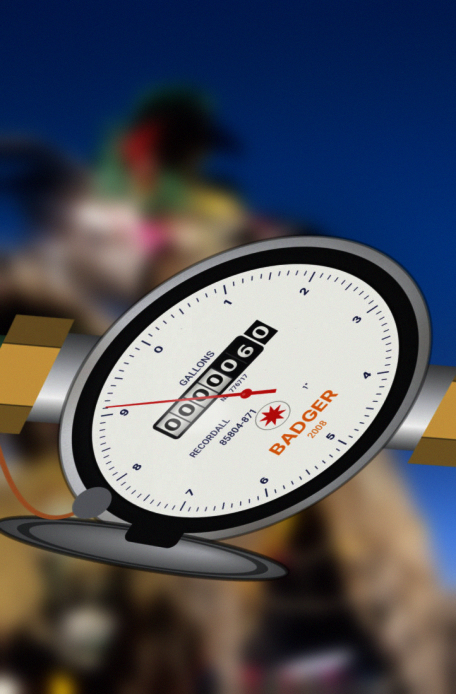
59.1
